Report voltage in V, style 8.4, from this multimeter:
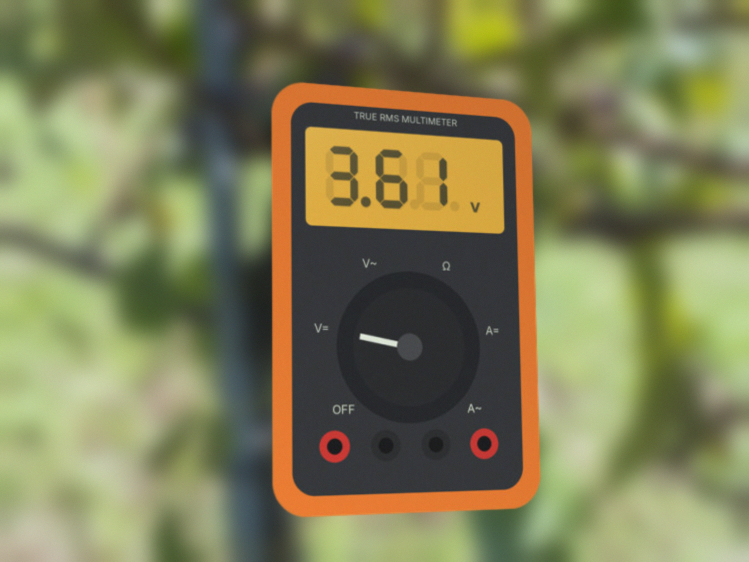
3.61
